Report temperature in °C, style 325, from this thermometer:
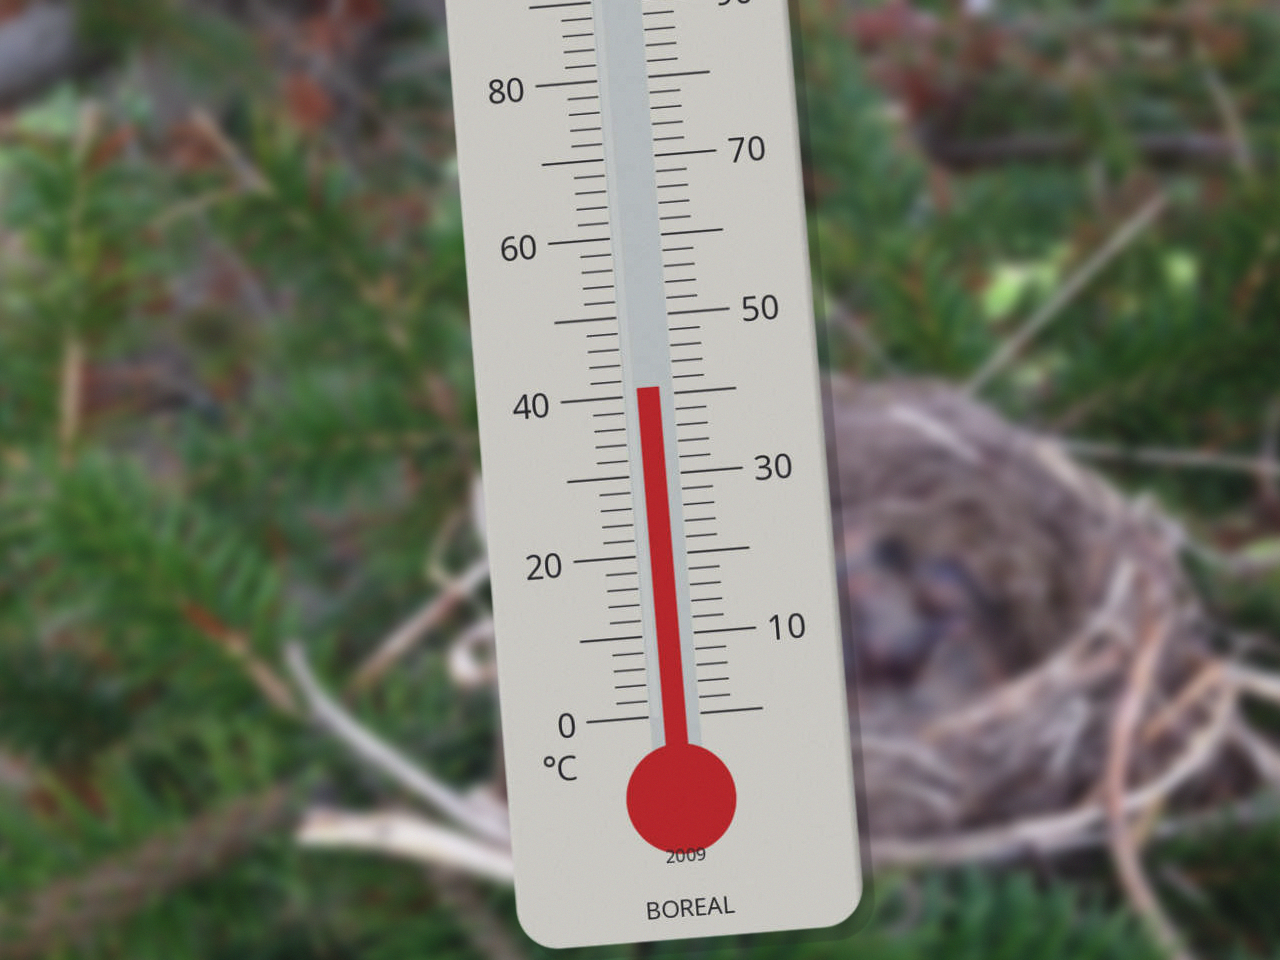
41
